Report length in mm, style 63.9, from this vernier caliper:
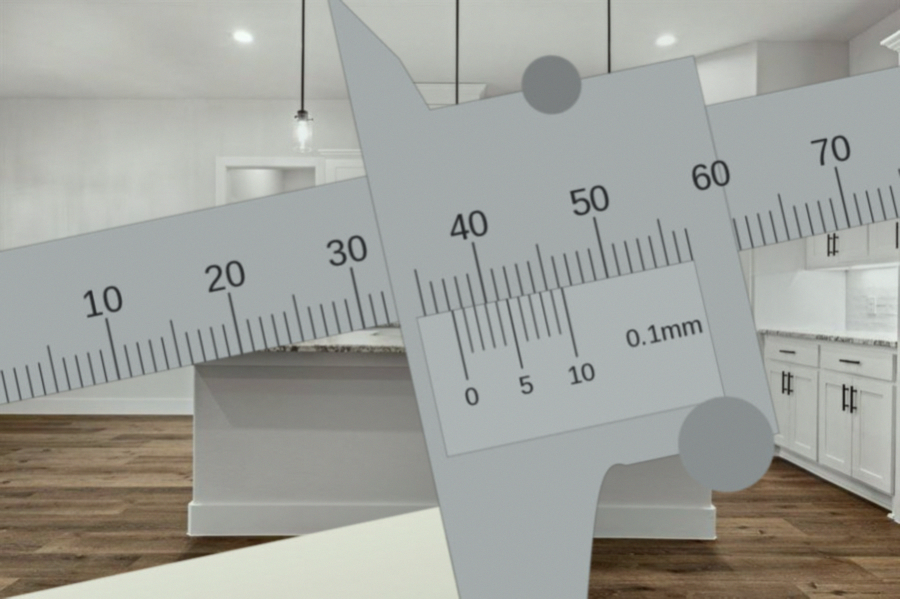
37.2
